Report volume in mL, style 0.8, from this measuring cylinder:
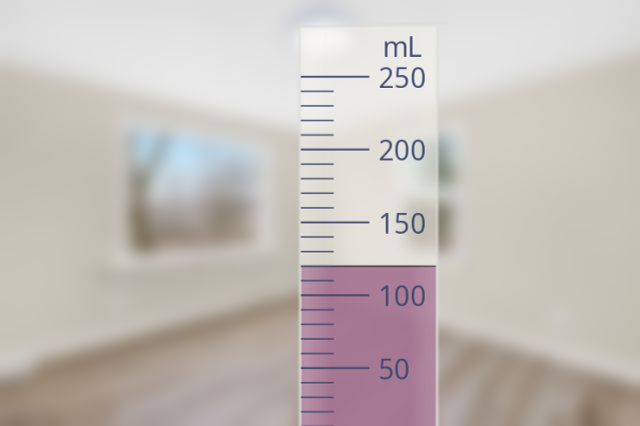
120
